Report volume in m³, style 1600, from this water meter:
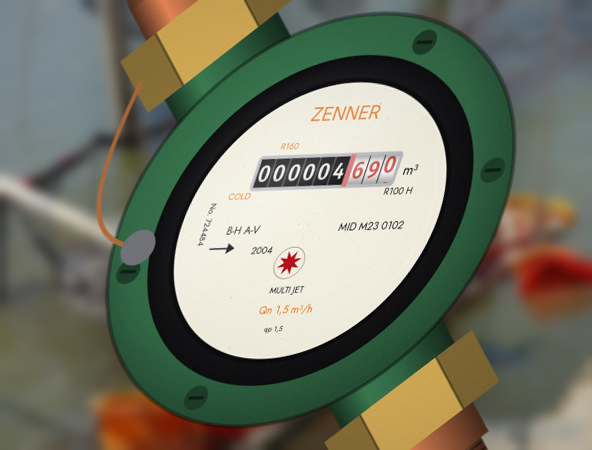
4.690
